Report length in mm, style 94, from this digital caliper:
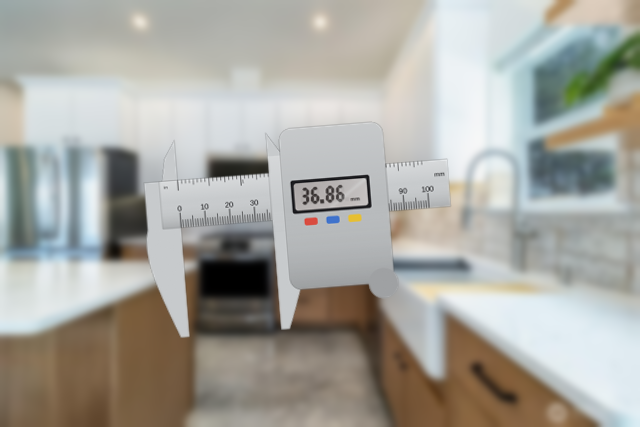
36.86
